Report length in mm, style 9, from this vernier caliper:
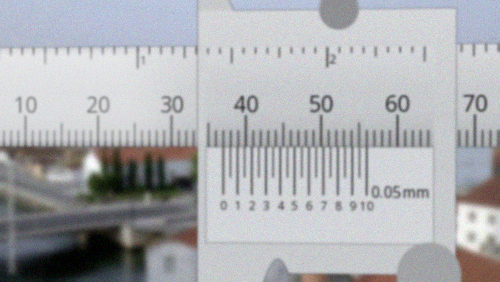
37.0
